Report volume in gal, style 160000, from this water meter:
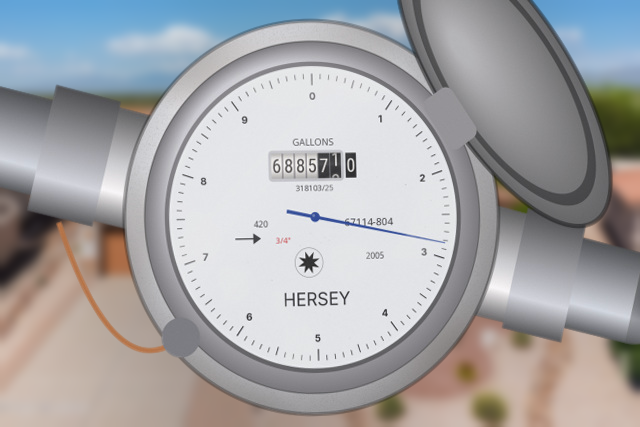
6885712.8
